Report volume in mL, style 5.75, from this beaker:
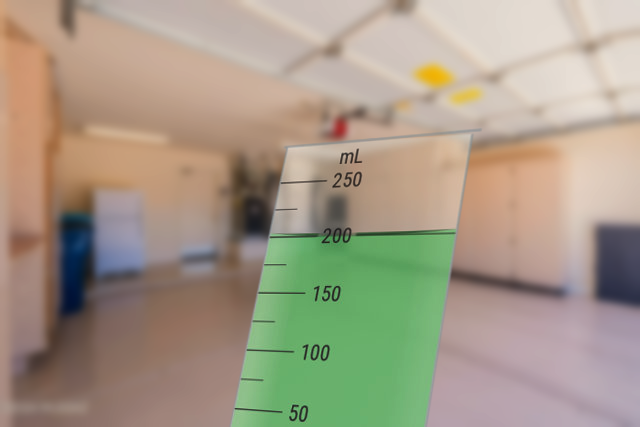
200
